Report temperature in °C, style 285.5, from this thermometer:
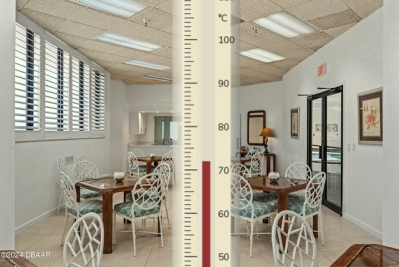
72
